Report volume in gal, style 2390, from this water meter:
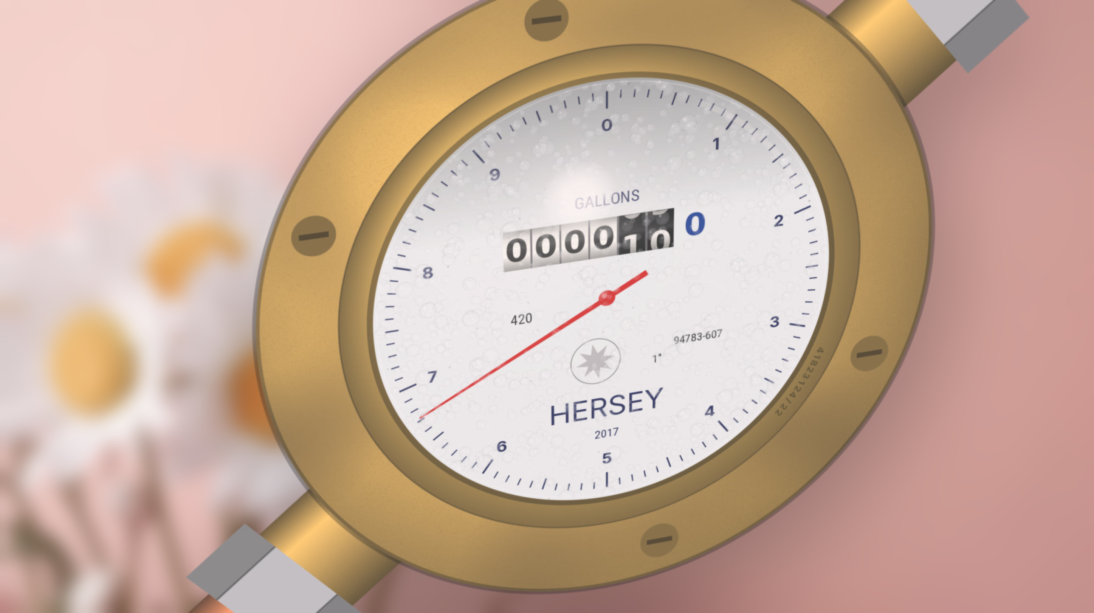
96.7
